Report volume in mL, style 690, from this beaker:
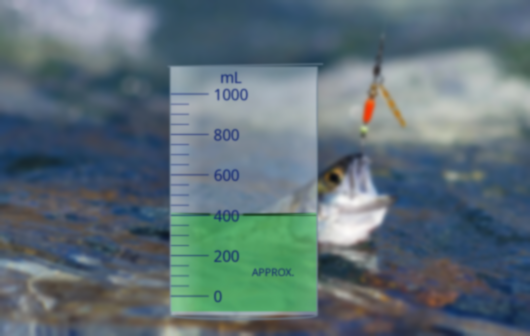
400
